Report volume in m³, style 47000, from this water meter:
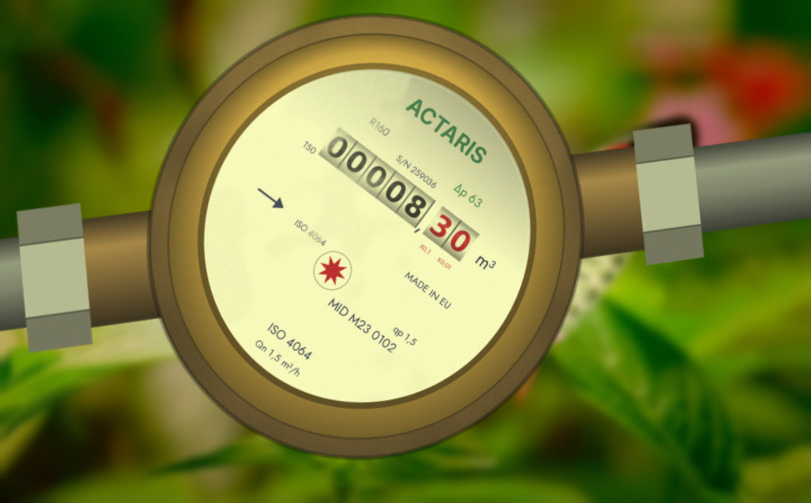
8.30
